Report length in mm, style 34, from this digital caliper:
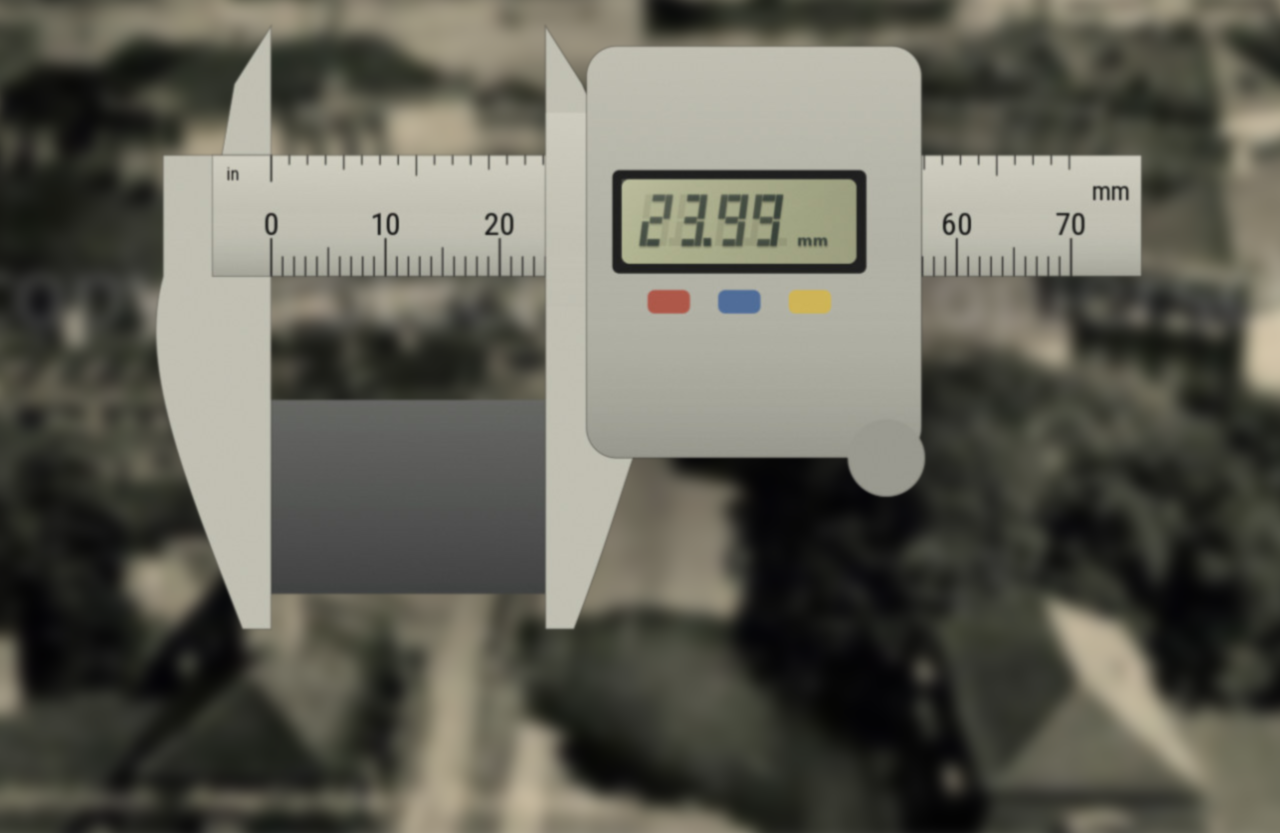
23.99
